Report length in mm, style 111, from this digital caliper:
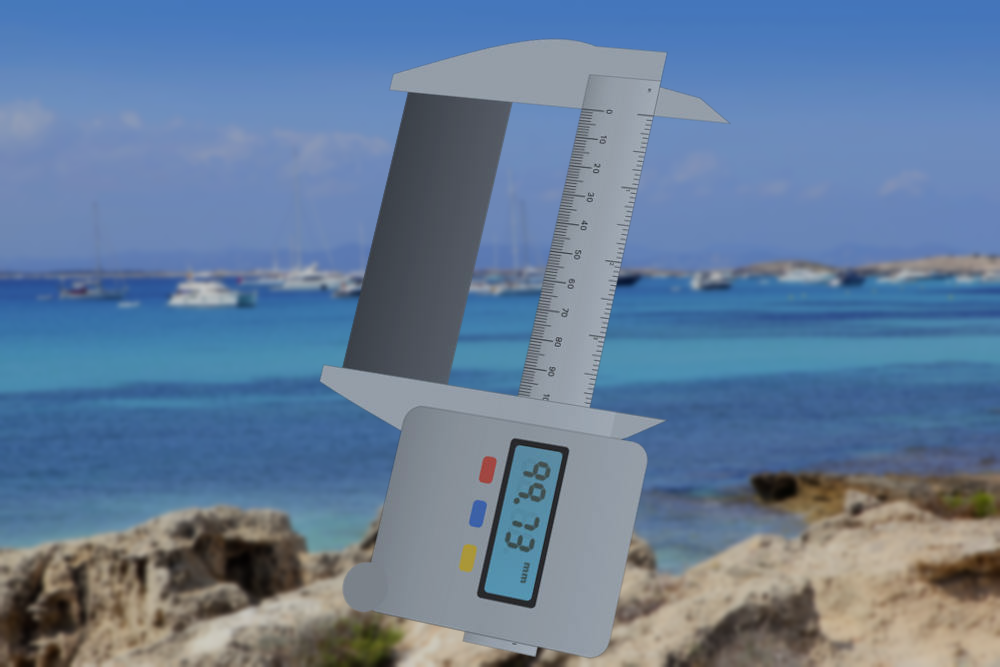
99.73
